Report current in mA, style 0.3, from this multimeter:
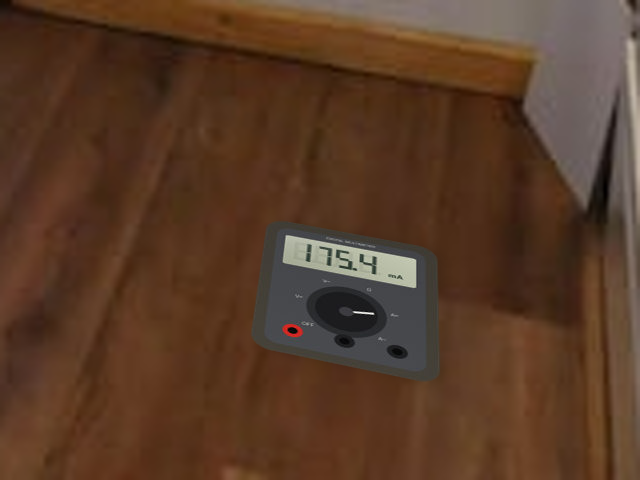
175.4
